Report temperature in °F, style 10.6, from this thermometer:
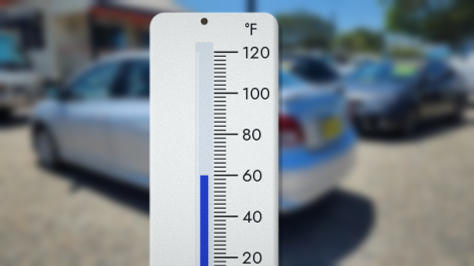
60
